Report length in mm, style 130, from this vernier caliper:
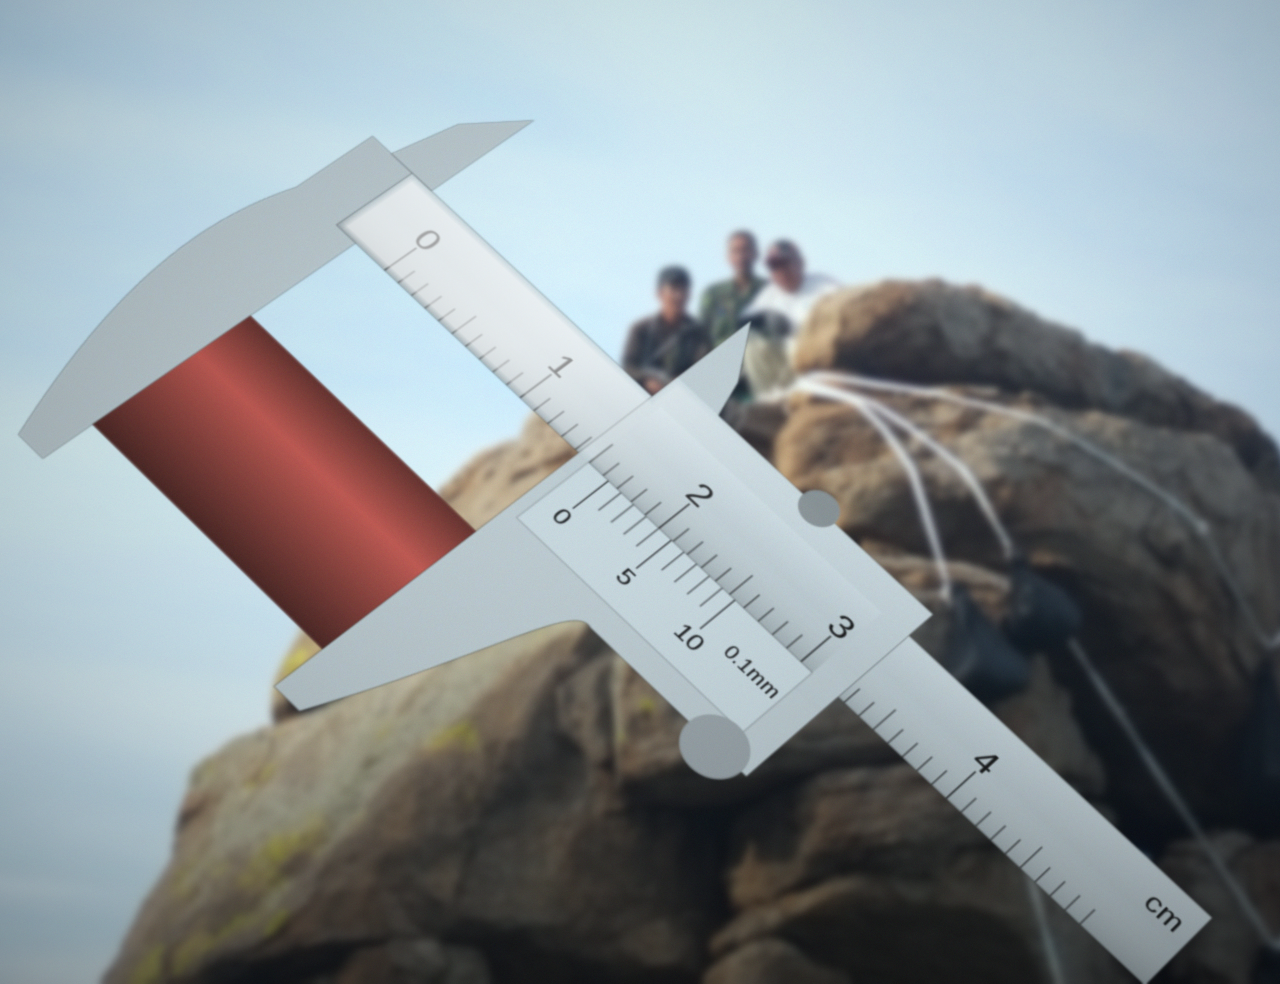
16.4
